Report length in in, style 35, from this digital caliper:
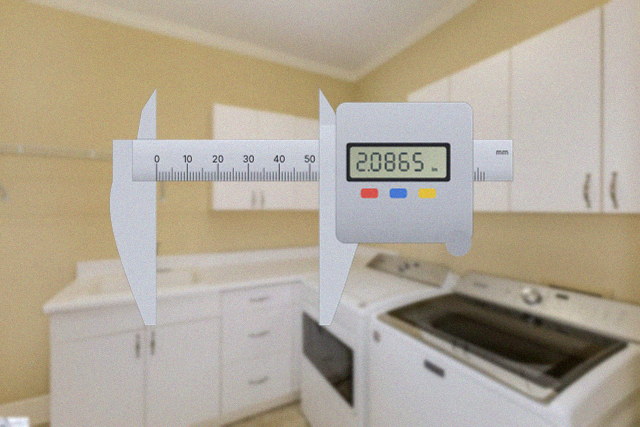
2.0865
